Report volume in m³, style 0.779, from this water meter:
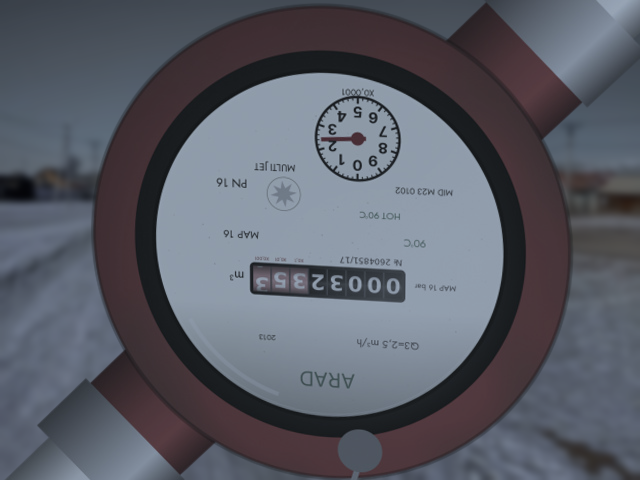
32.3532
